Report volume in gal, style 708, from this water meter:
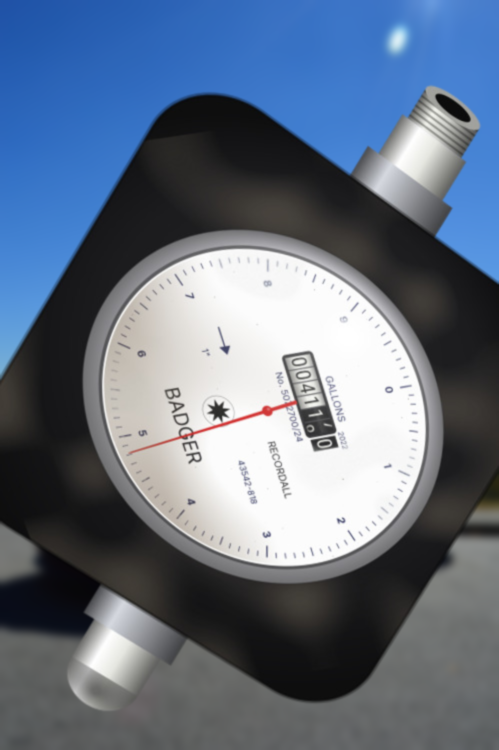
41174.8
